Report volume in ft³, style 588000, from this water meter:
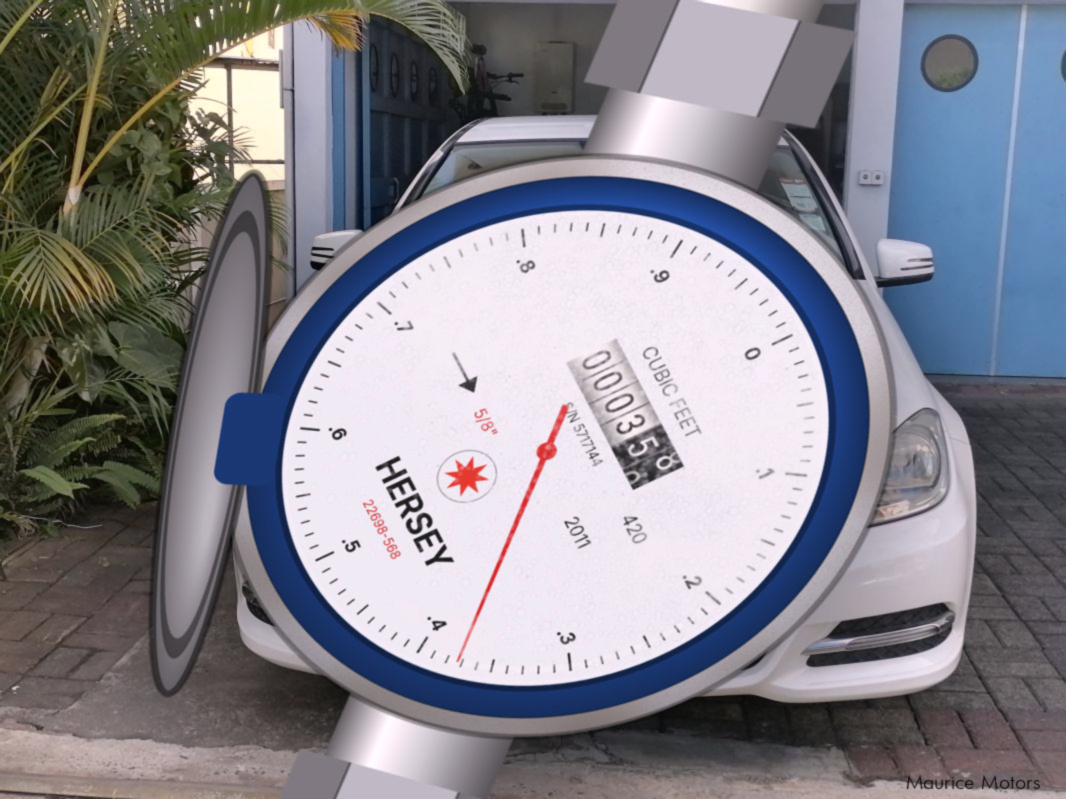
358.37
